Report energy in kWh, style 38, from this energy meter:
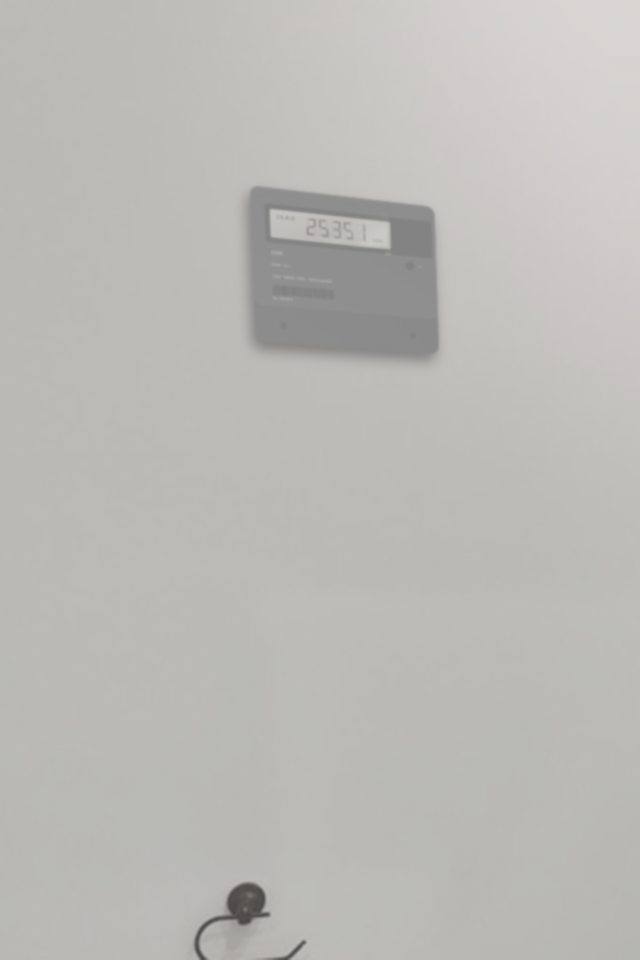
25351
